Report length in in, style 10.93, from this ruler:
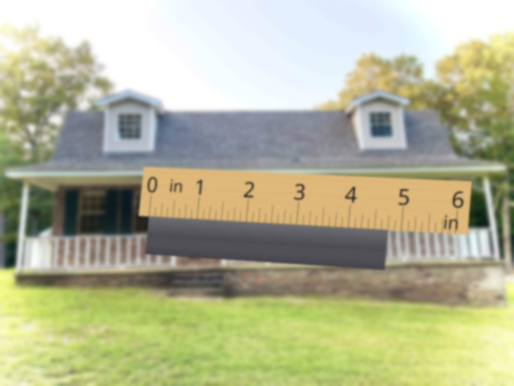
4.75
